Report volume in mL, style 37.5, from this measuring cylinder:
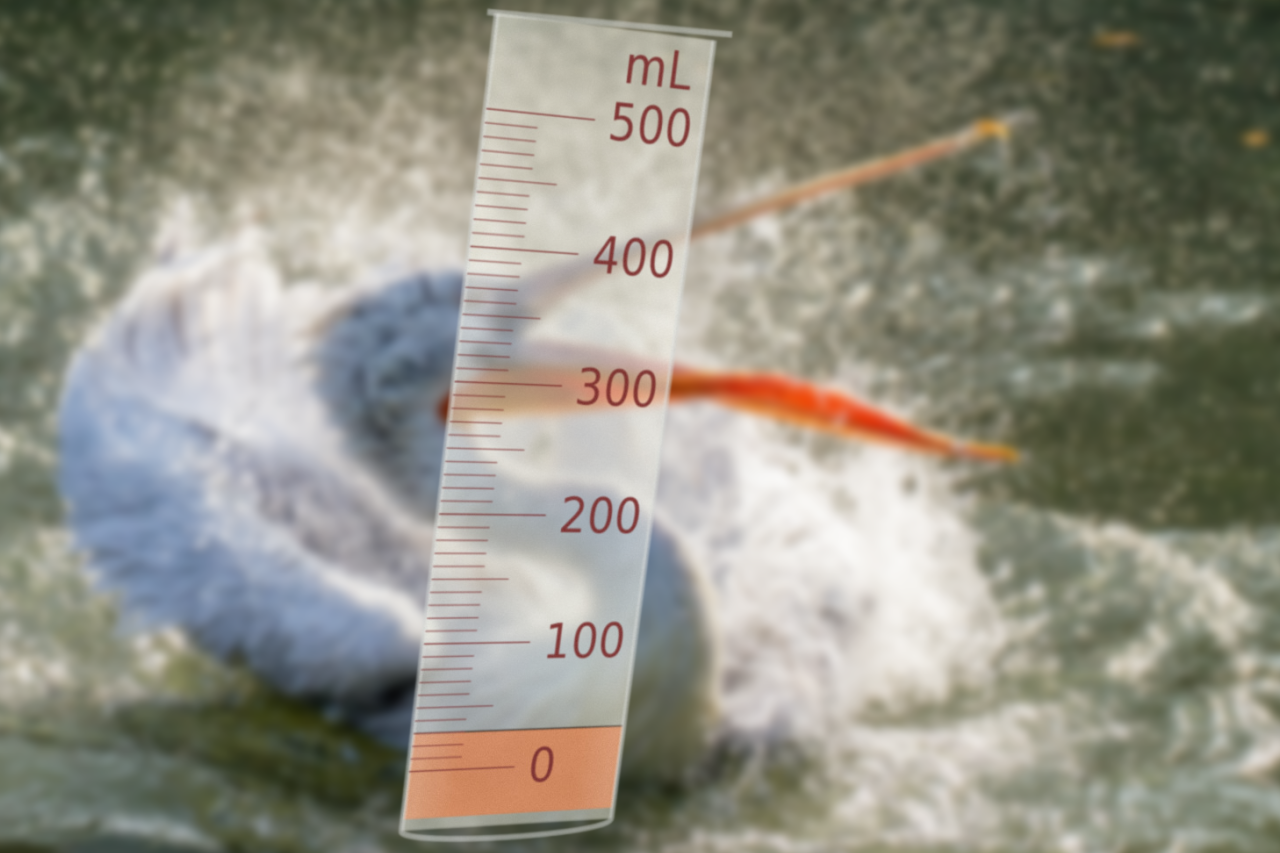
30
